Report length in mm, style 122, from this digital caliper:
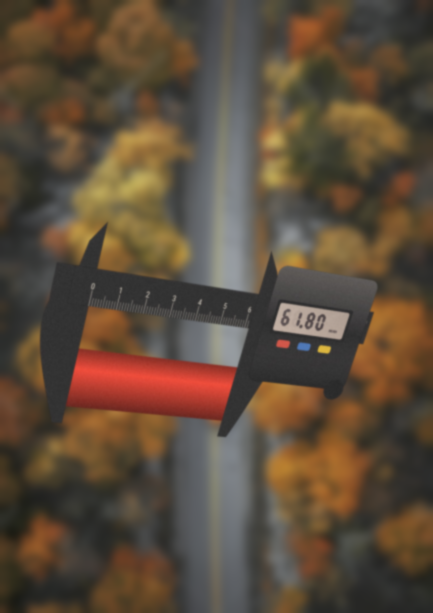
61.80
